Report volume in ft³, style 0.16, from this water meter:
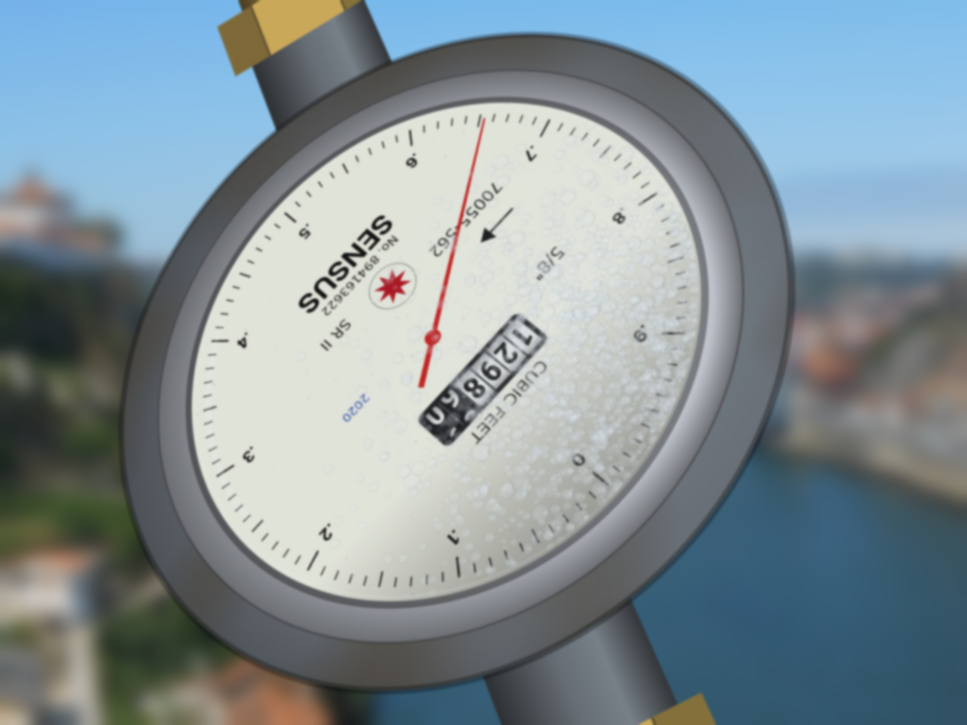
129859.65
